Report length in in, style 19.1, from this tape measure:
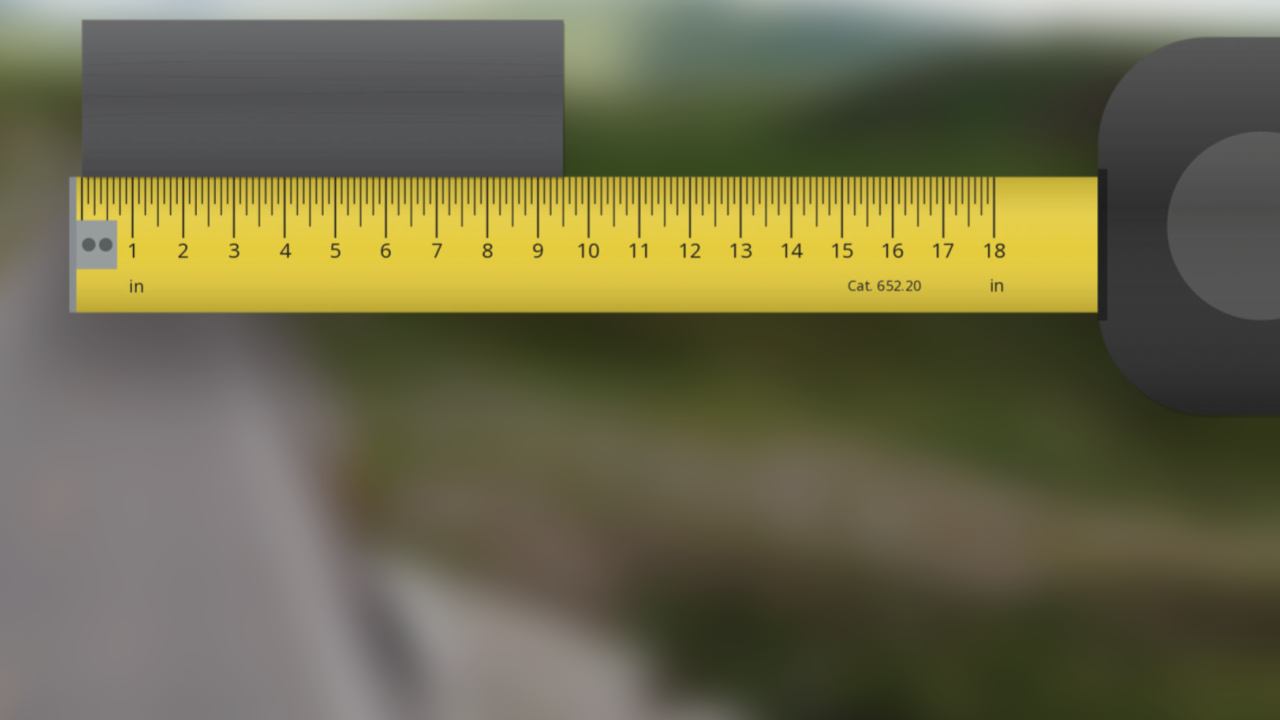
9.5
